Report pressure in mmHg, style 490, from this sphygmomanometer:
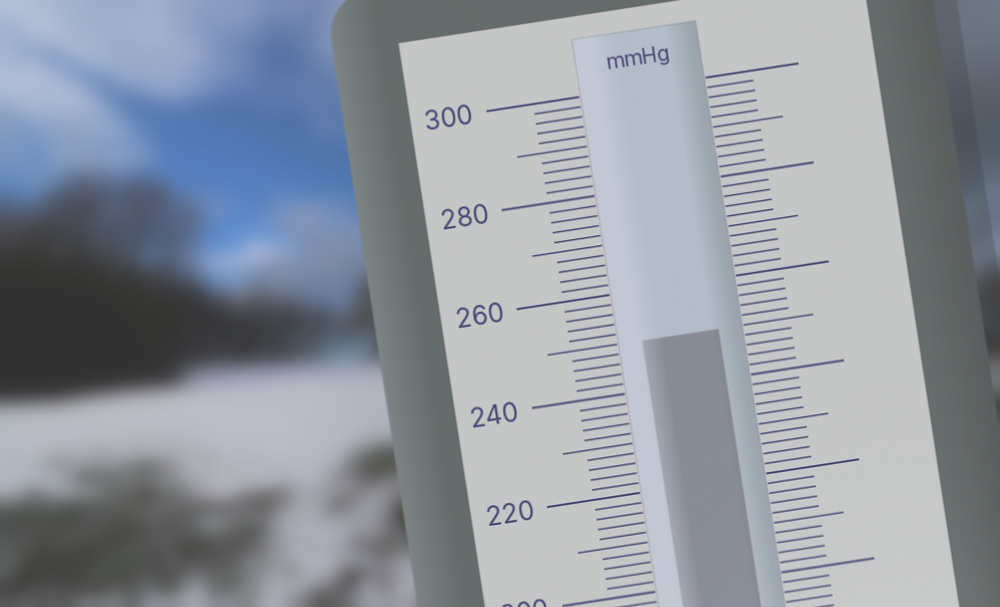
250
